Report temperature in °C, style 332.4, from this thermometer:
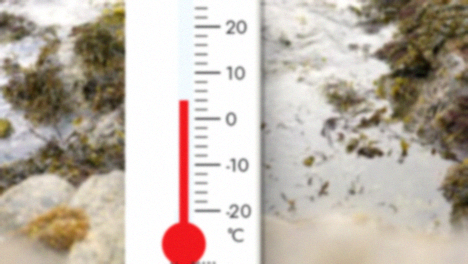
4
